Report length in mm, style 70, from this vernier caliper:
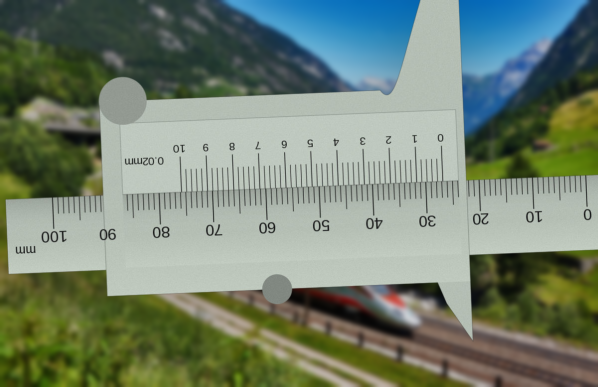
26.8
